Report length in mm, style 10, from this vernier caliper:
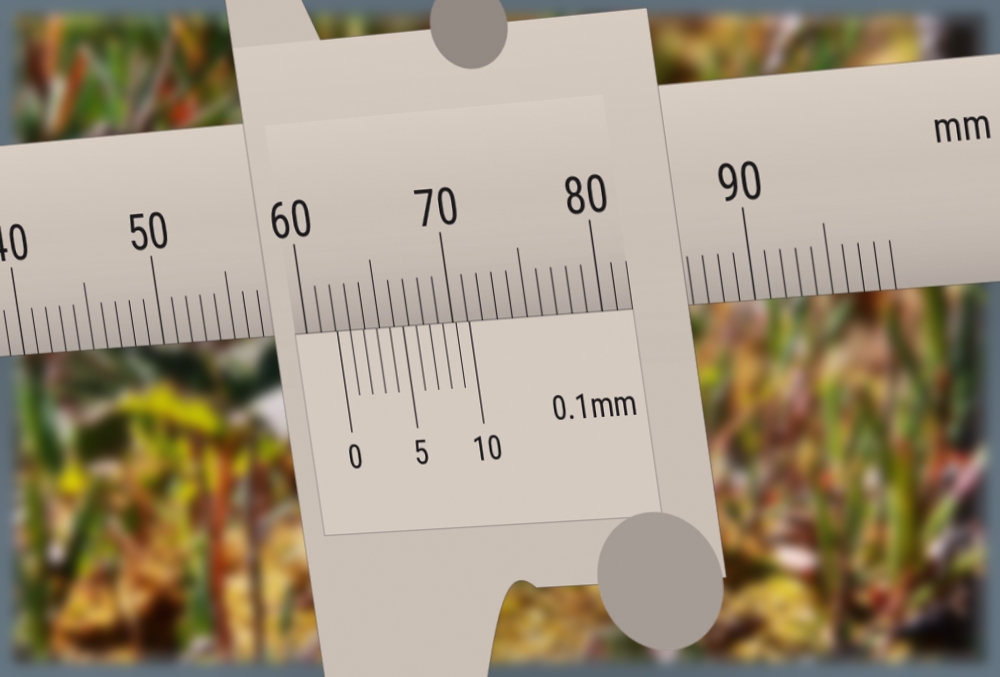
62.1
